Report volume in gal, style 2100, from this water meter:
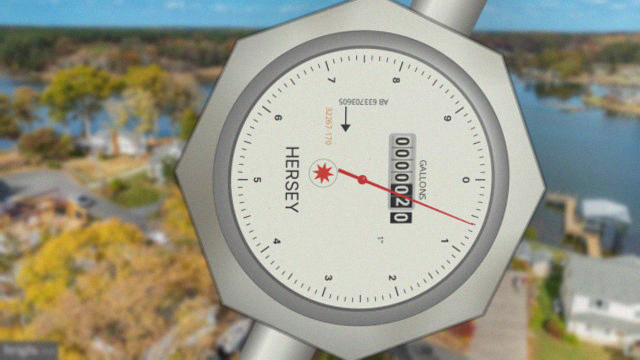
20.6
